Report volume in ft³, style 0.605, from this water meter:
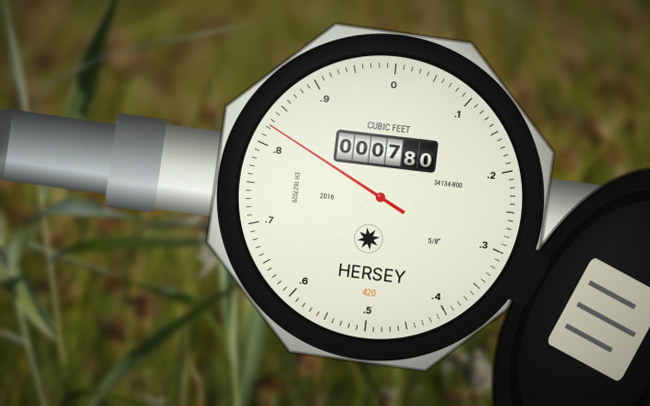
779.82
